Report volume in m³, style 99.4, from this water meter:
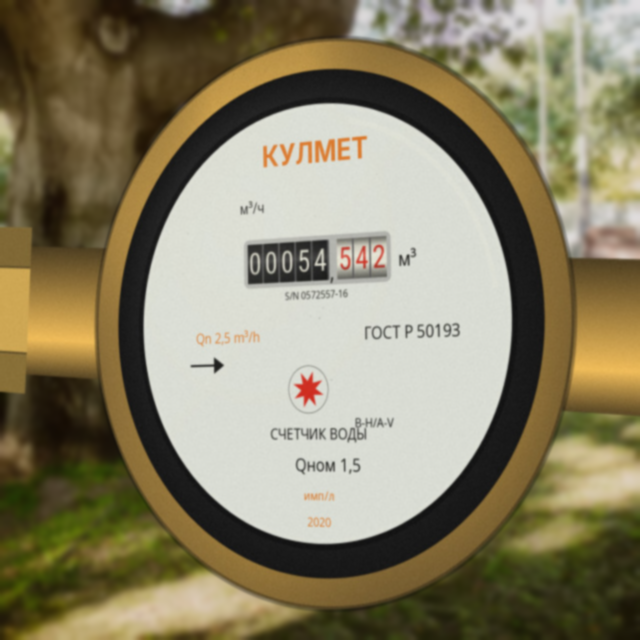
54.542
